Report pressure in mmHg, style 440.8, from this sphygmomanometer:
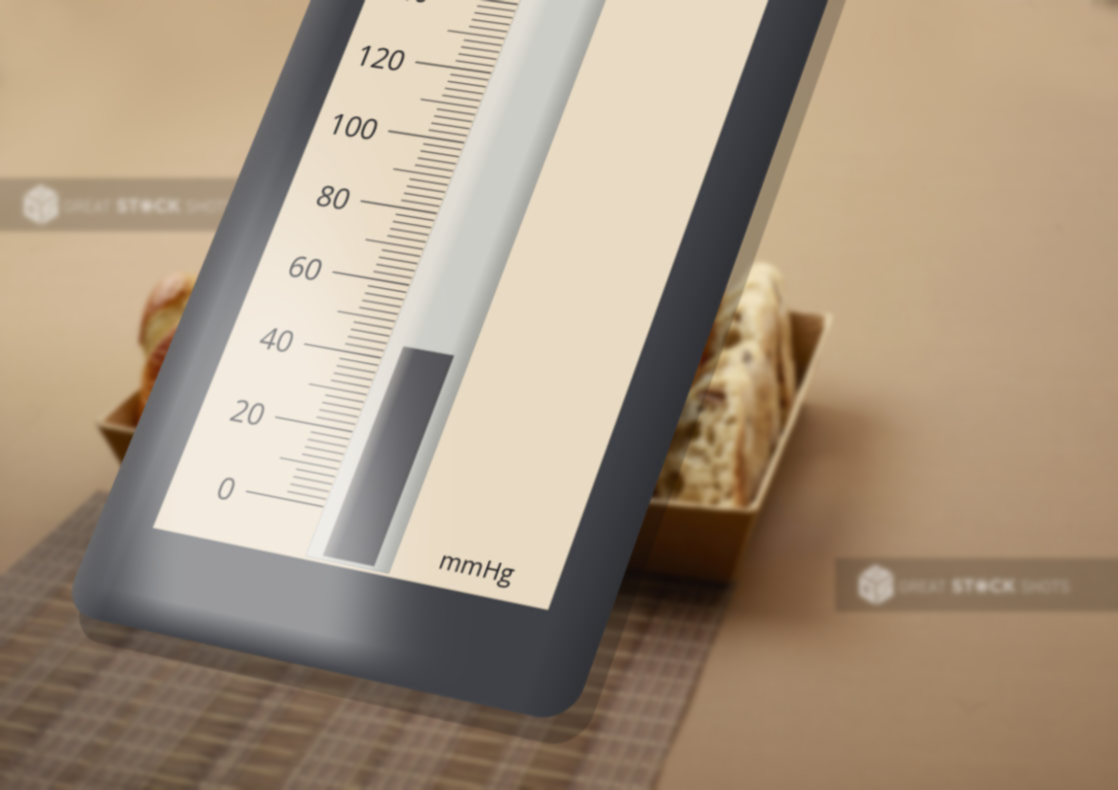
44
